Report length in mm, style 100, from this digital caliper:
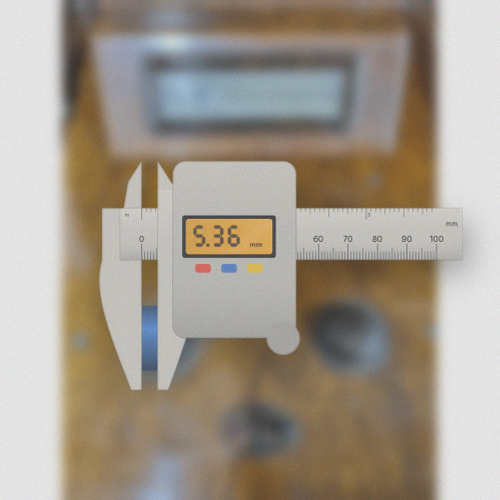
5.36
